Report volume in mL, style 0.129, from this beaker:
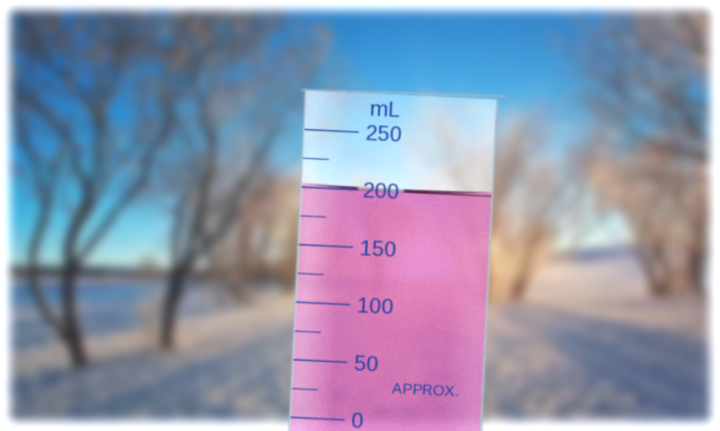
200
